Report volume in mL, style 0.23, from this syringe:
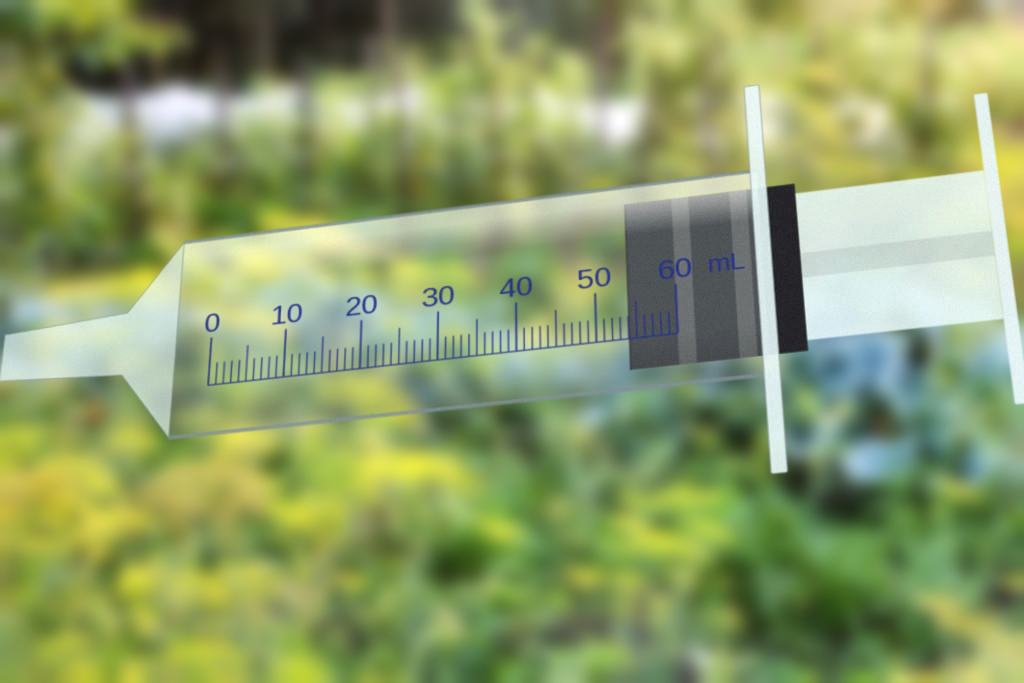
54
